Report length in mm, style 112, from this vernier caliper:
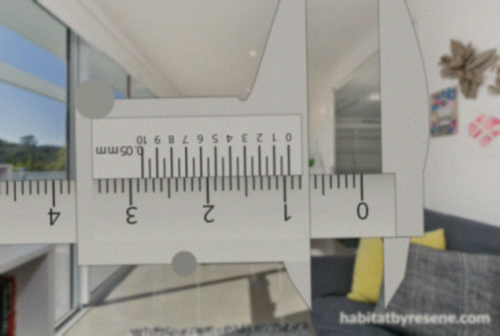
9.4
